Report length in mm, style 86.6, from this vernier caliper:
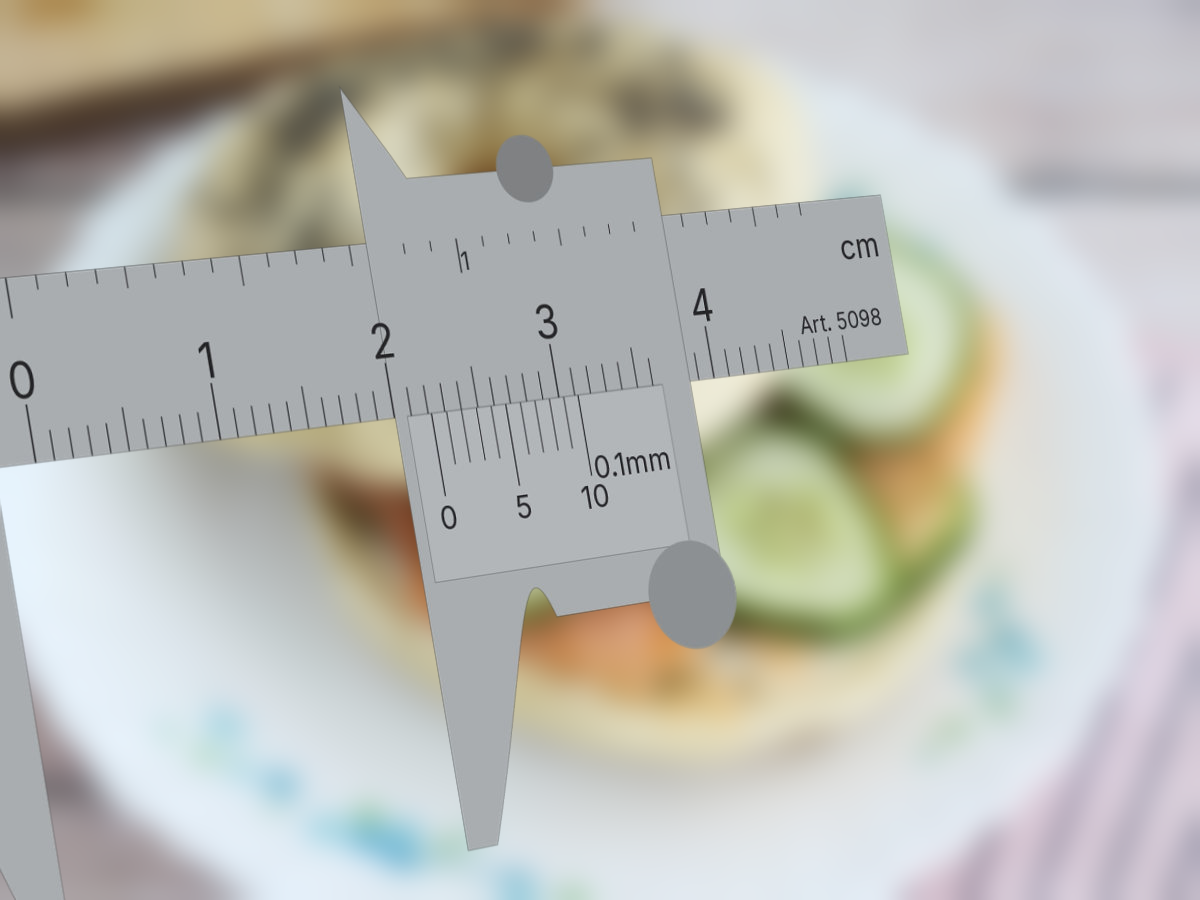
22.2
